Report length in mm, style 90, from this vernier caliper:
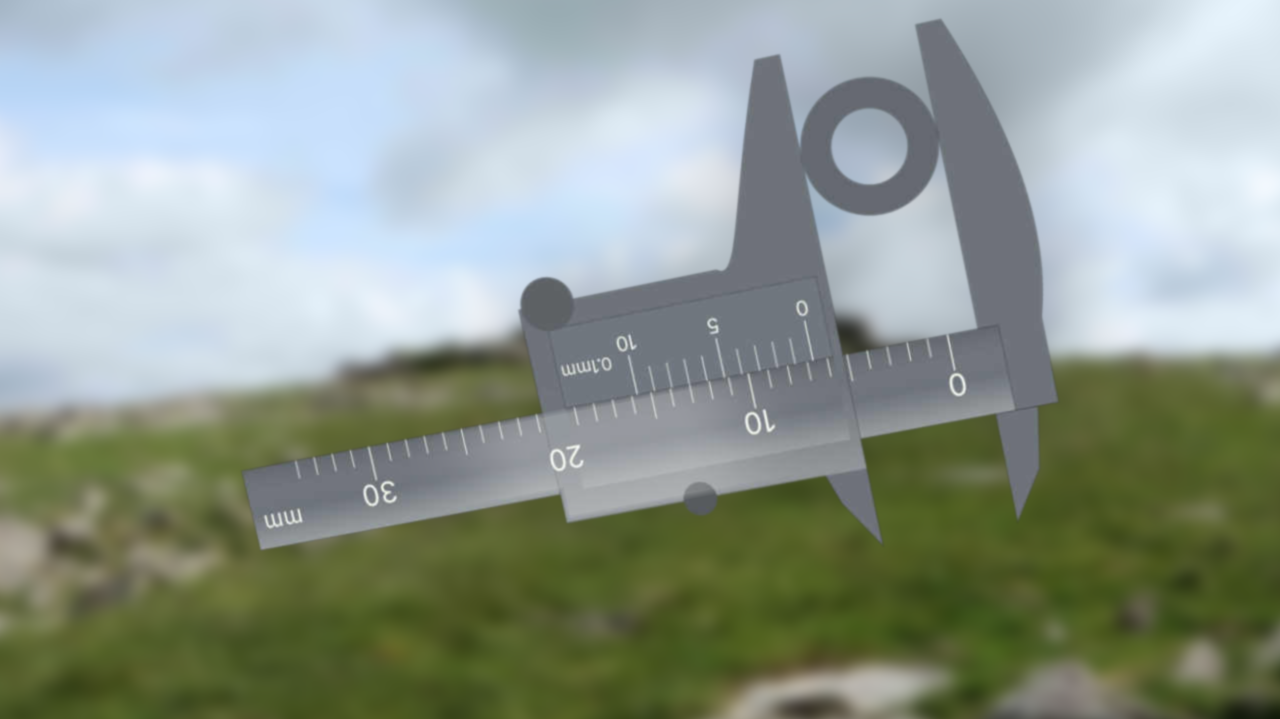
6.7
